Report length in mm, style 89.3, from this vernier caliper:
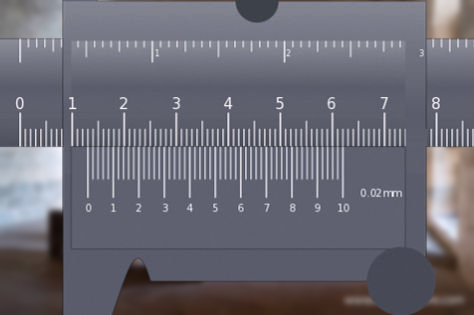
13.0
